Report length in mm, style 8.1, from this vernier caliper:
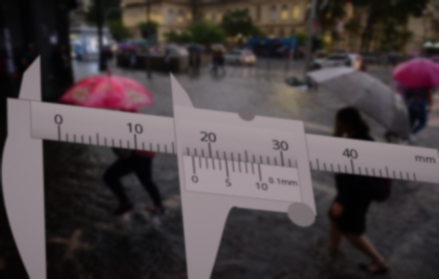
17.6
